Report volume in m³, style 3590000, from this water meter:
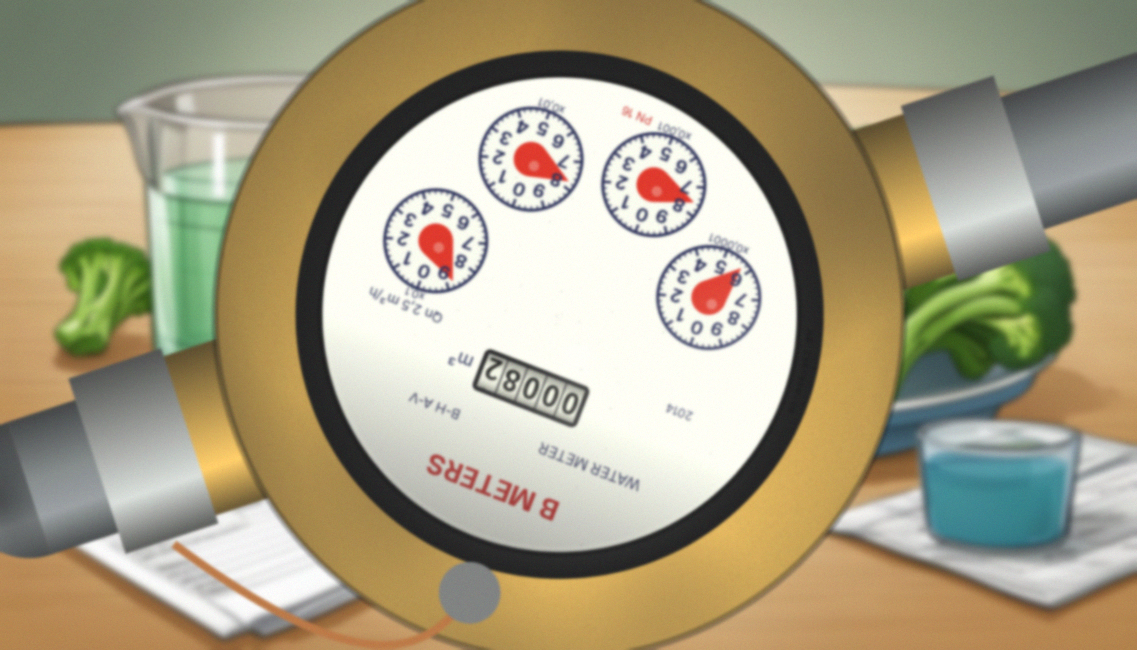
81.8775
